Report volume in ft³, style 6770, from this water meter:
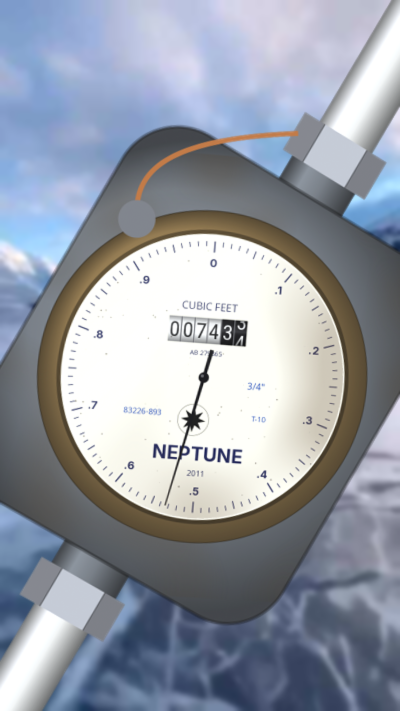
7433.53
